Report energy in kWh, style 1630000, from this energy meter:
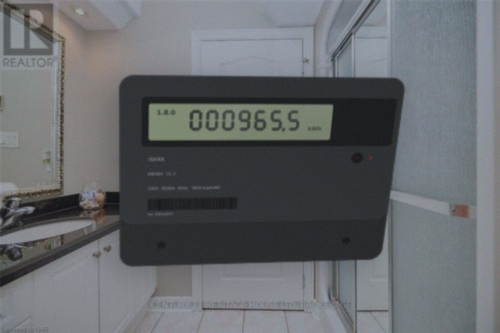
965.5
